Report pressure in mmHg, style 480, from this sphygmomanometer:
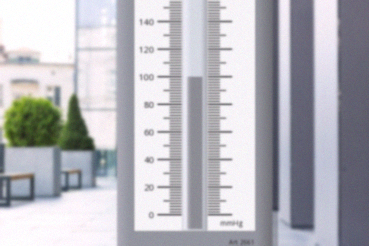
100
